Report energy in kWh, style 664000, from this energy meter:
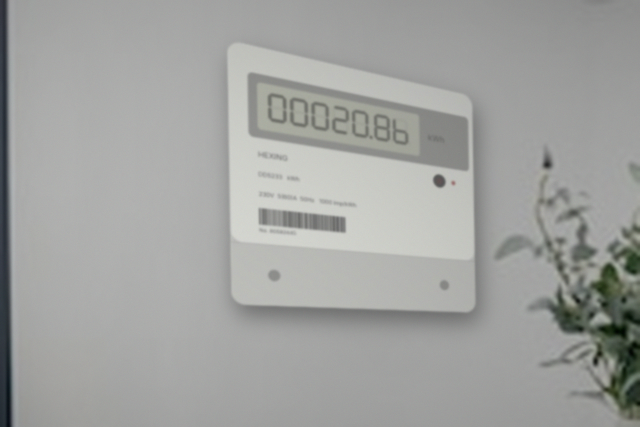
20.86
